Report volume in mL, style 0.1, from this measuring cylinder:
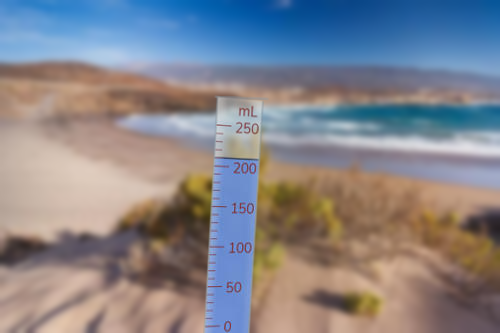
210
